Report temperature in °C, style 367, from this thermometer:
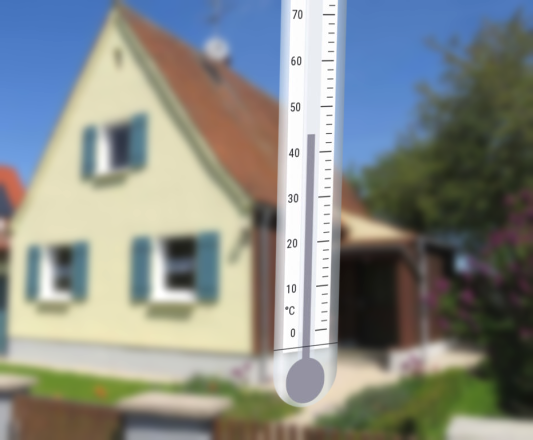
44
